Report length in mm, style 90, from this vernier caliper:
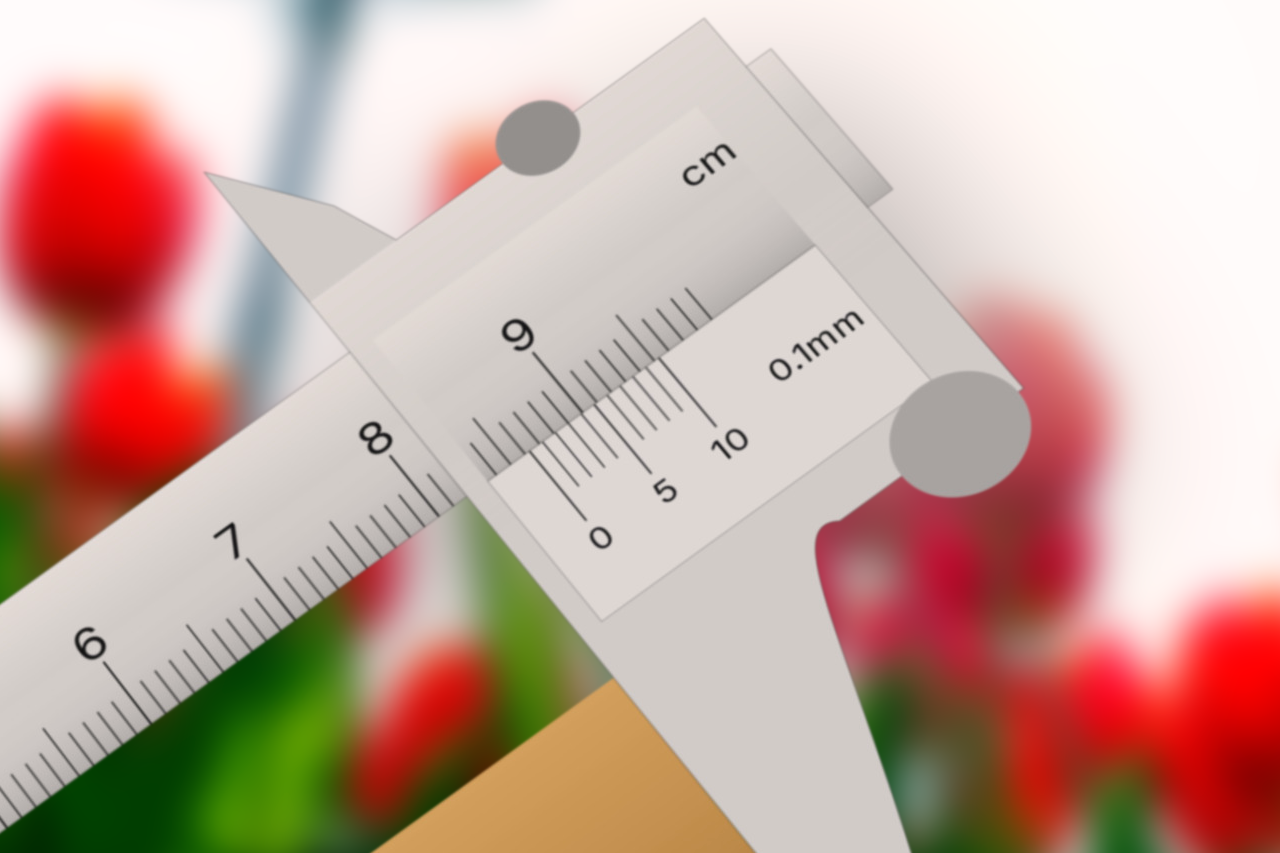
86.3
